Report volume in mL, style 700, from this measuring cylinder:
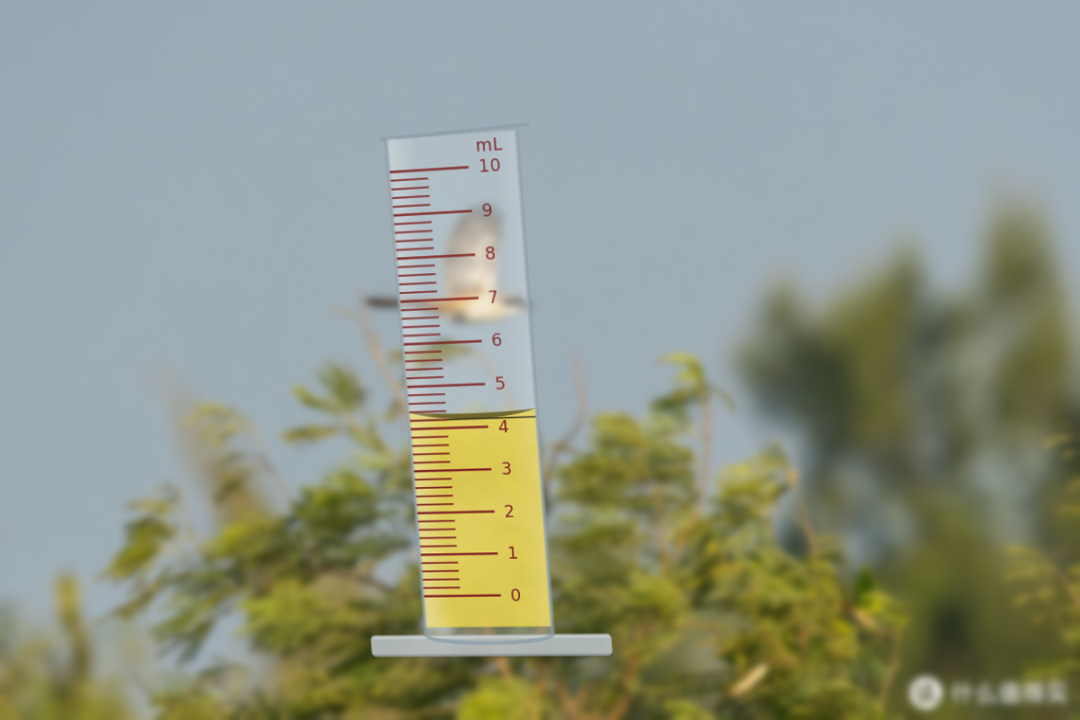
4.2
